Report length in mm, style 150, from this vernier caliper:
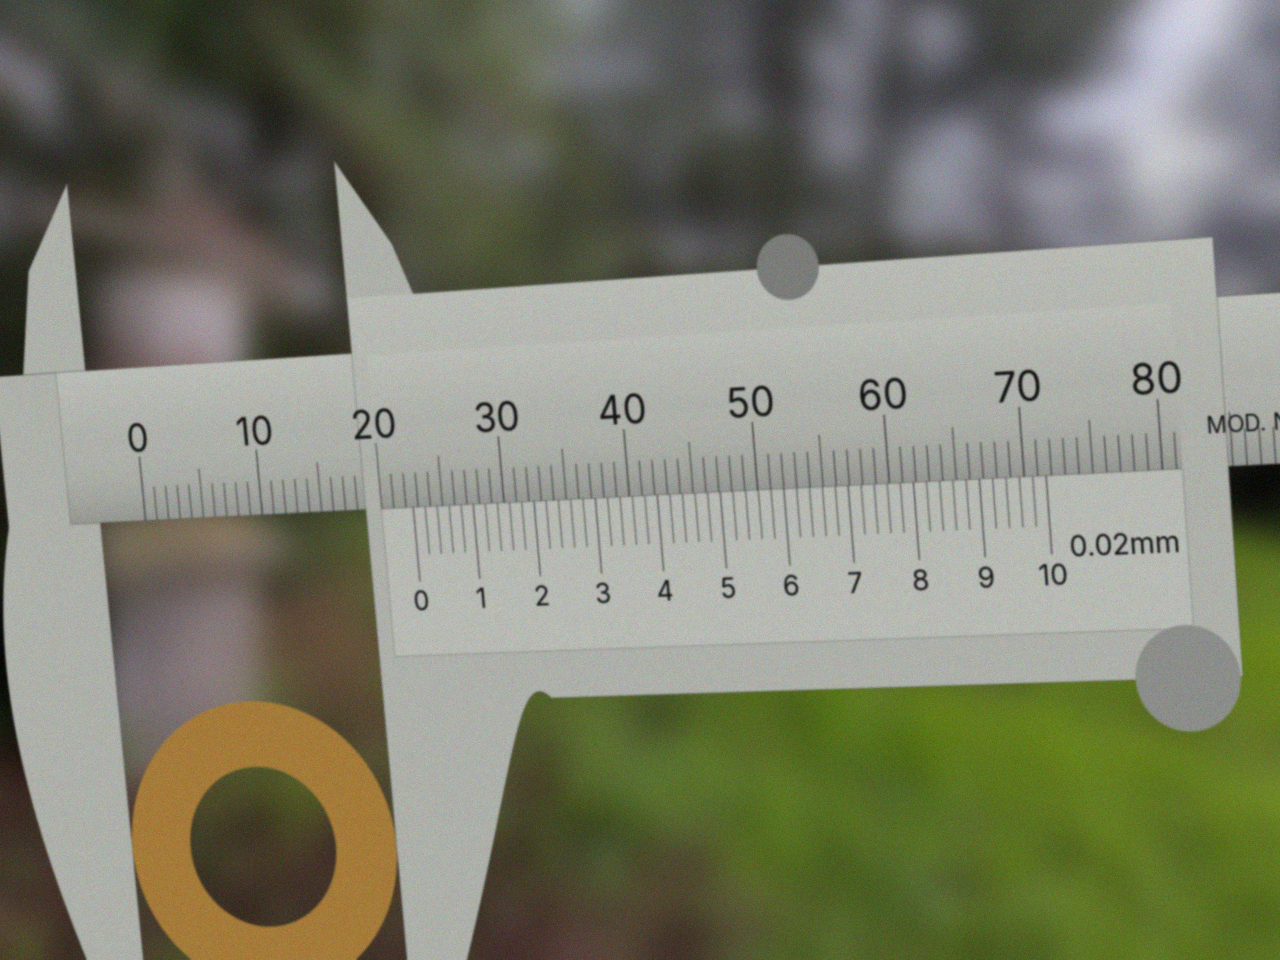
22.6
